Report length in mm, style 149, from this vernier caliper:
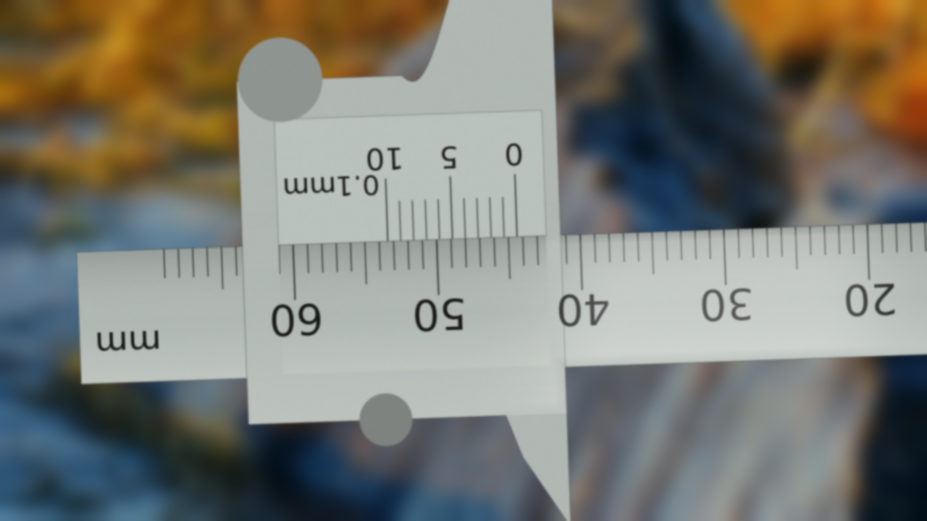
44.4
